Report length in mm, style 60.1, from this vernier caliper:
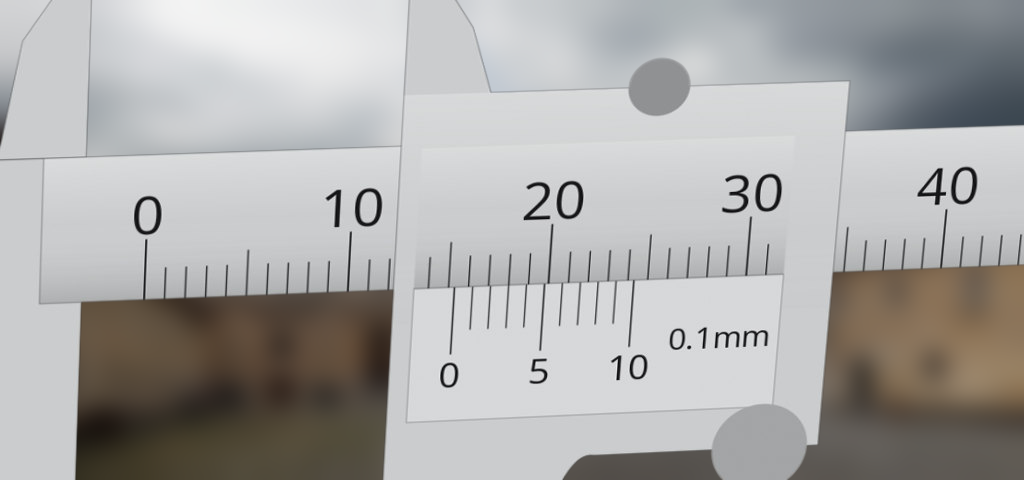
15.3
